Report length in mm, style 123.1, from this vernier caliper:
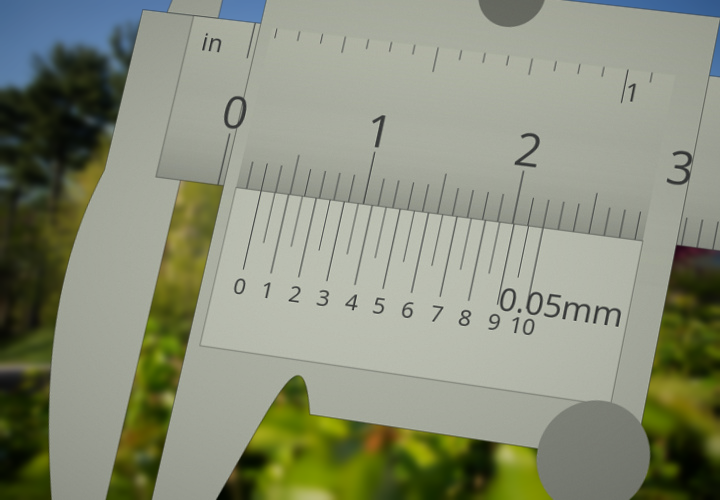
3.0
